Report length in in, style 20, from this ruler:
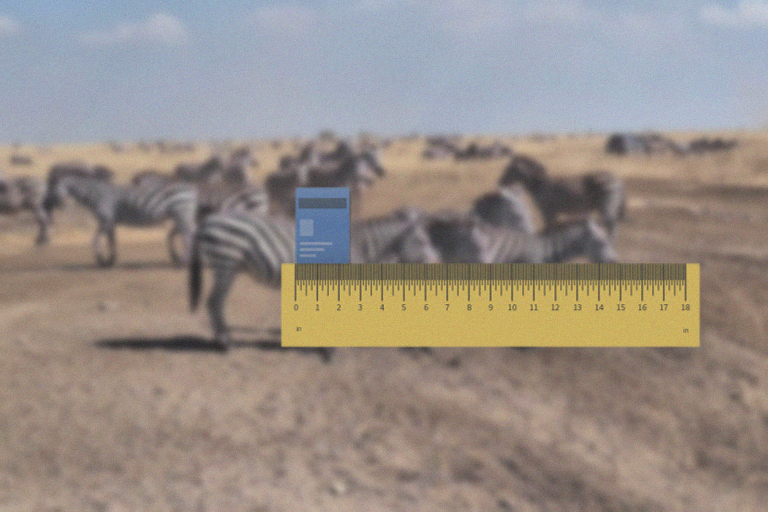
2.5
